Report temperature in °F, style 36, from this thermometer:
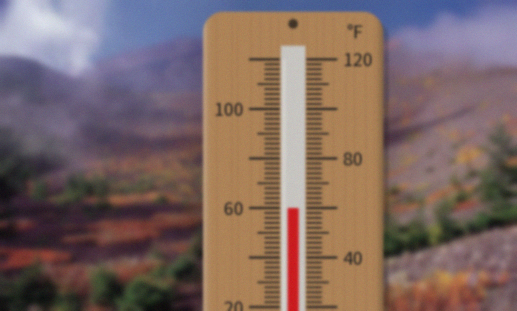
60
